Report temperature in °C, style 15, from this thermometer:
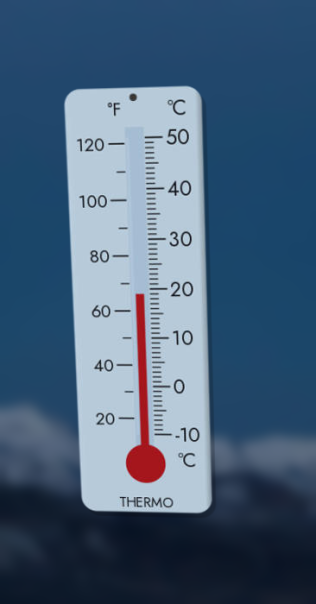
19
